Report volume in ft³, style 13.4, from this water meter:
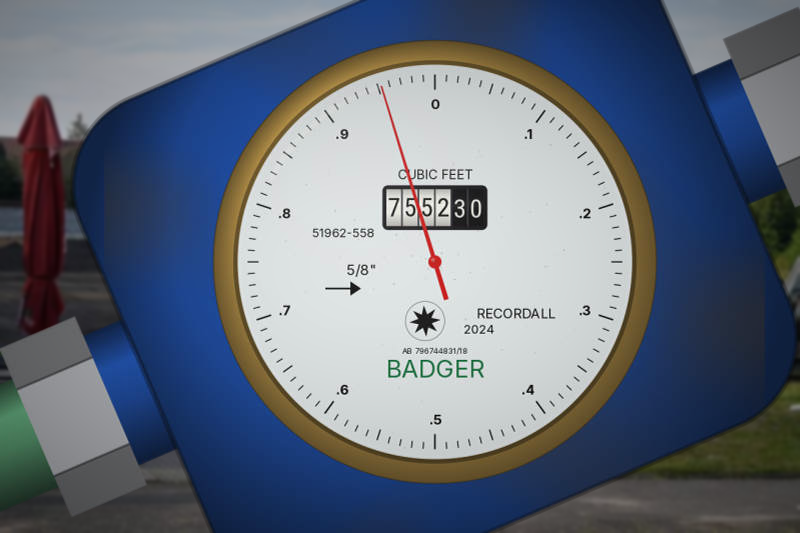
755229.95
